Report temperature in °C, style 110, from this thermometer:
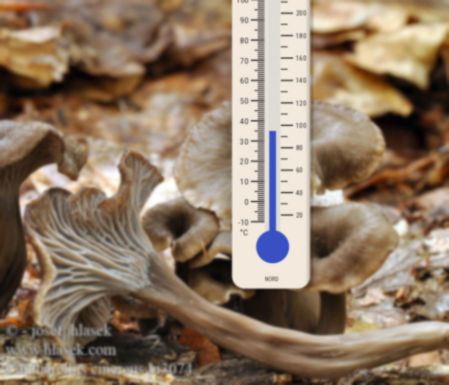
35
